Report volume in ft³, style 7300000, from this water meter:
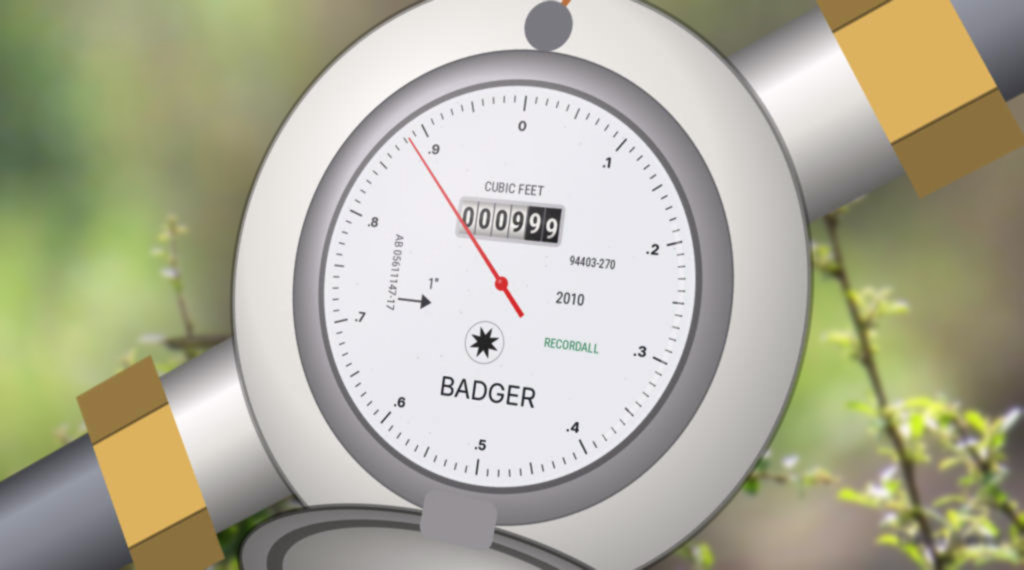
998.88
